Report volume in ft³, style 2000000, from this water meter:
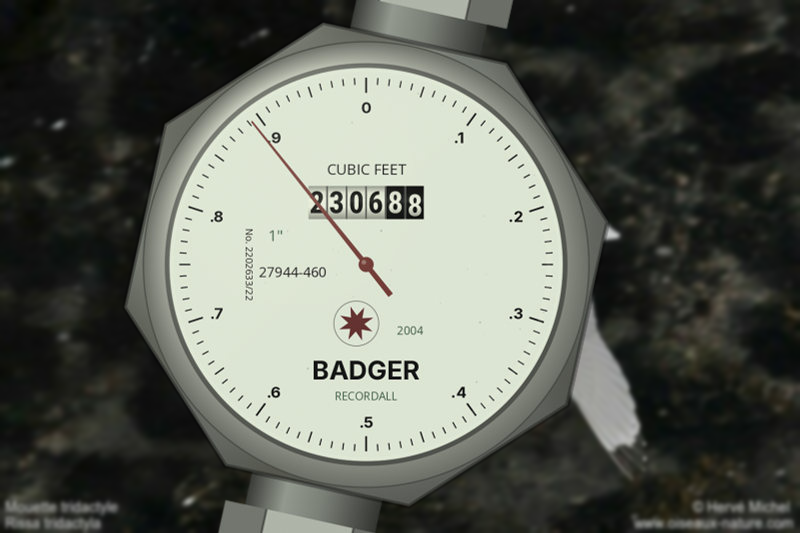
230687.89
